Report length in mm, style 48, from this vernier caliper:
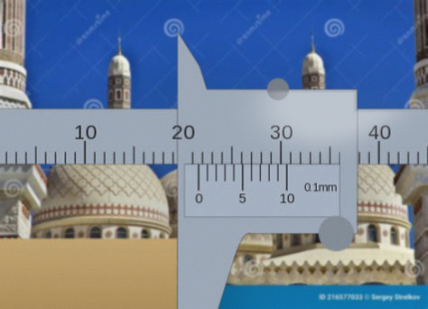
21.6
